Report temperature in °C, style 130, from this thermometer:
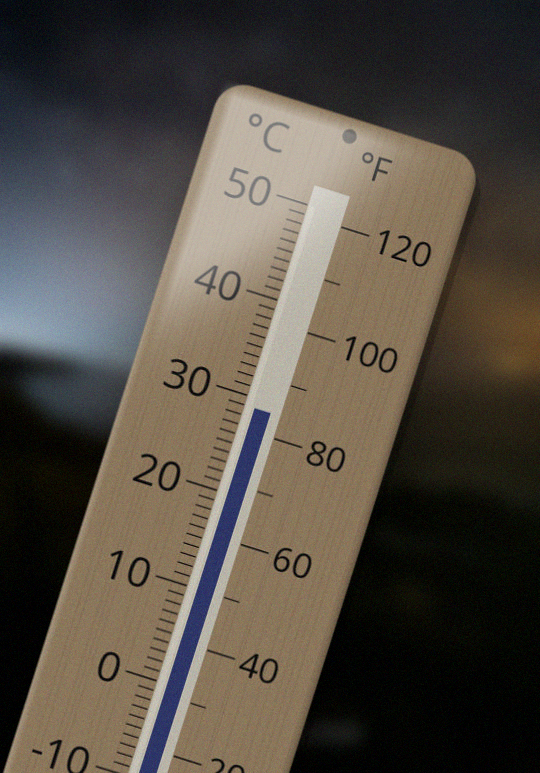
29
